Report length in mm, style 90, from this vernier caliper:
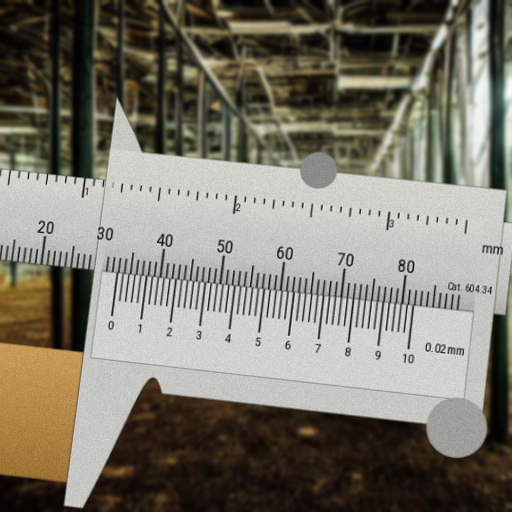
32.8
